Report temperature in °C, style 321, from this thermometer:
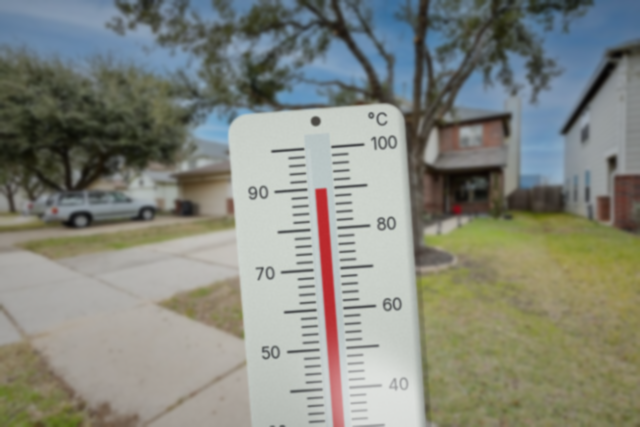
90
